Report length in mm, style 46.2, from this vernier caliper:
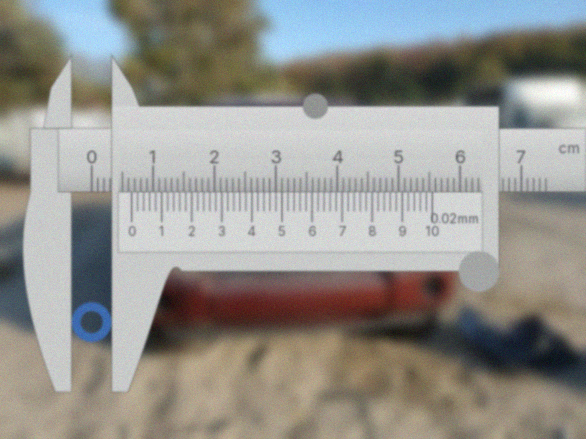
6.5
